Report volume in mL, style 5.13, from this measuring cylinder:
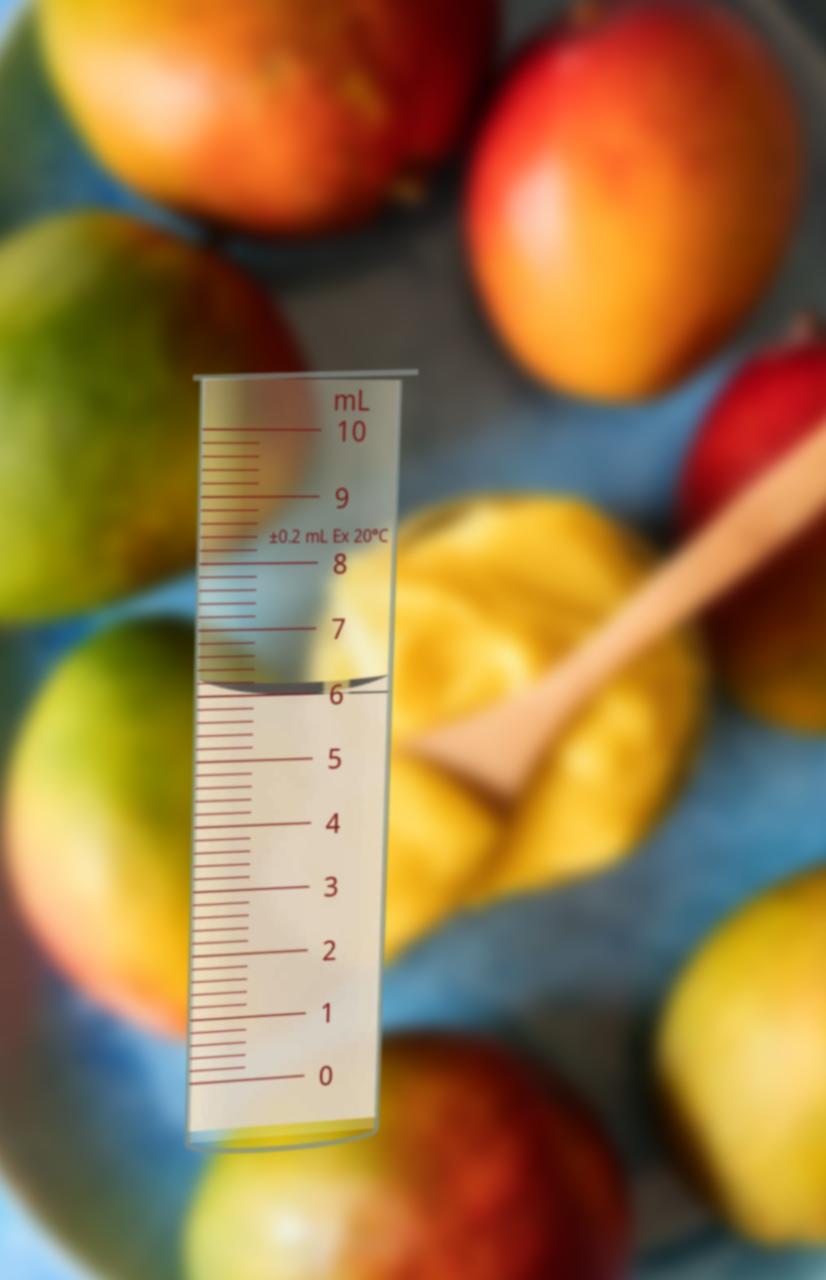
6
